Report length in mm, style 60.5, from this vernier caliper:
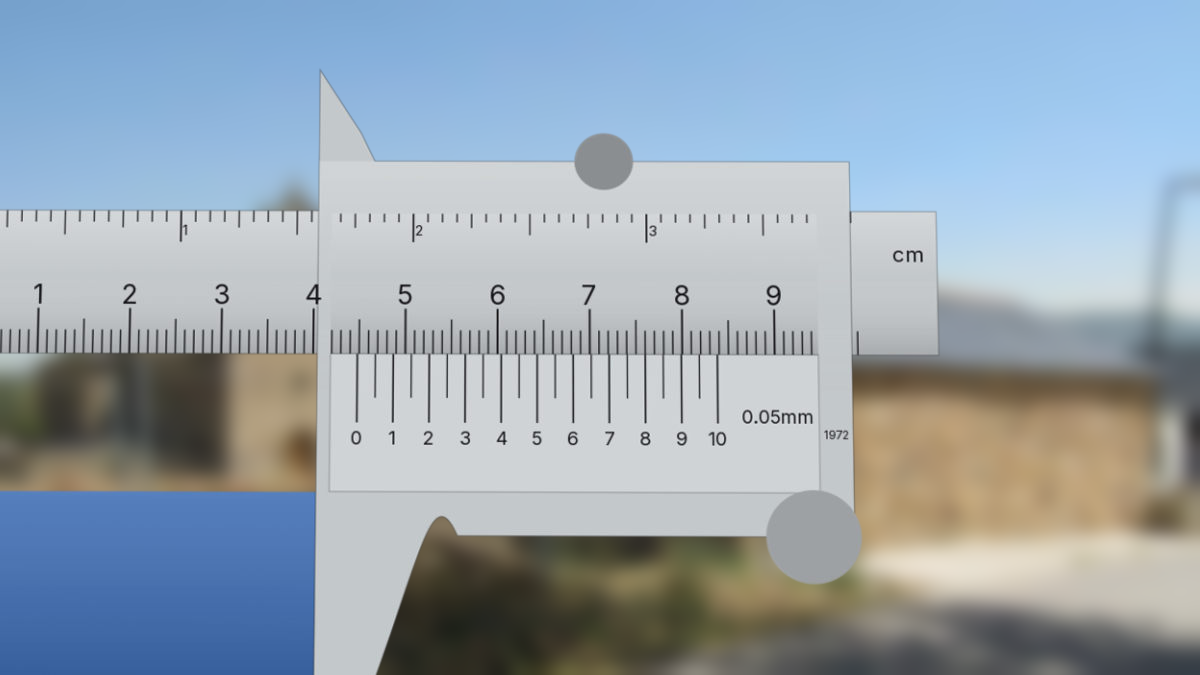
44.8
